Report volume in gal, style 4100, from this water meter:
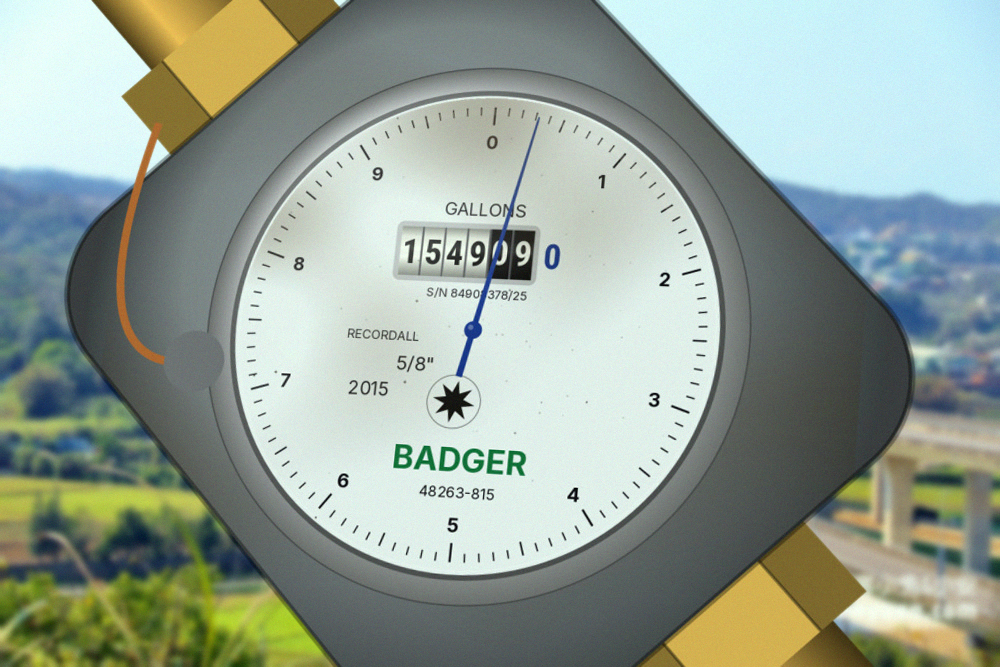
1549090.3
